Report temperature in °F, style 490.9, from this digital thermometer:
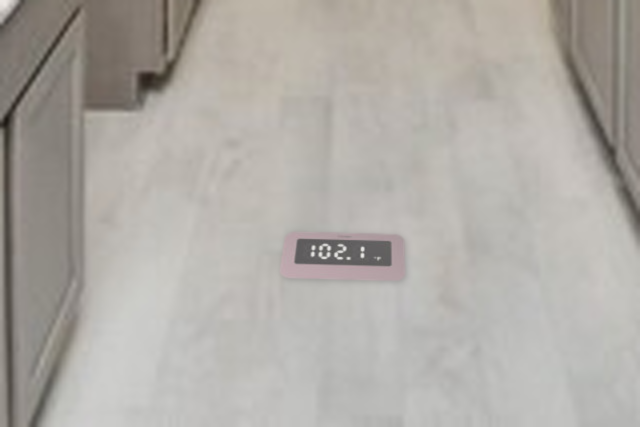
102.1
